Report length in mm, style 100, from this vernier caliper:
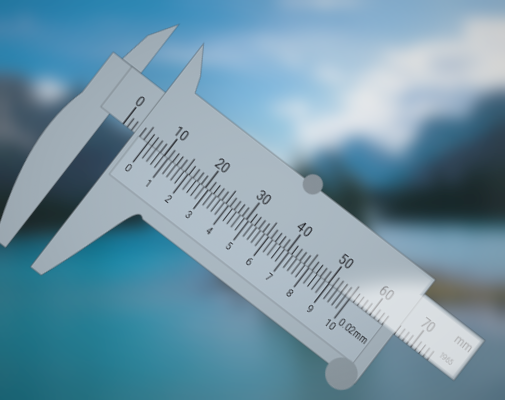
6.0
